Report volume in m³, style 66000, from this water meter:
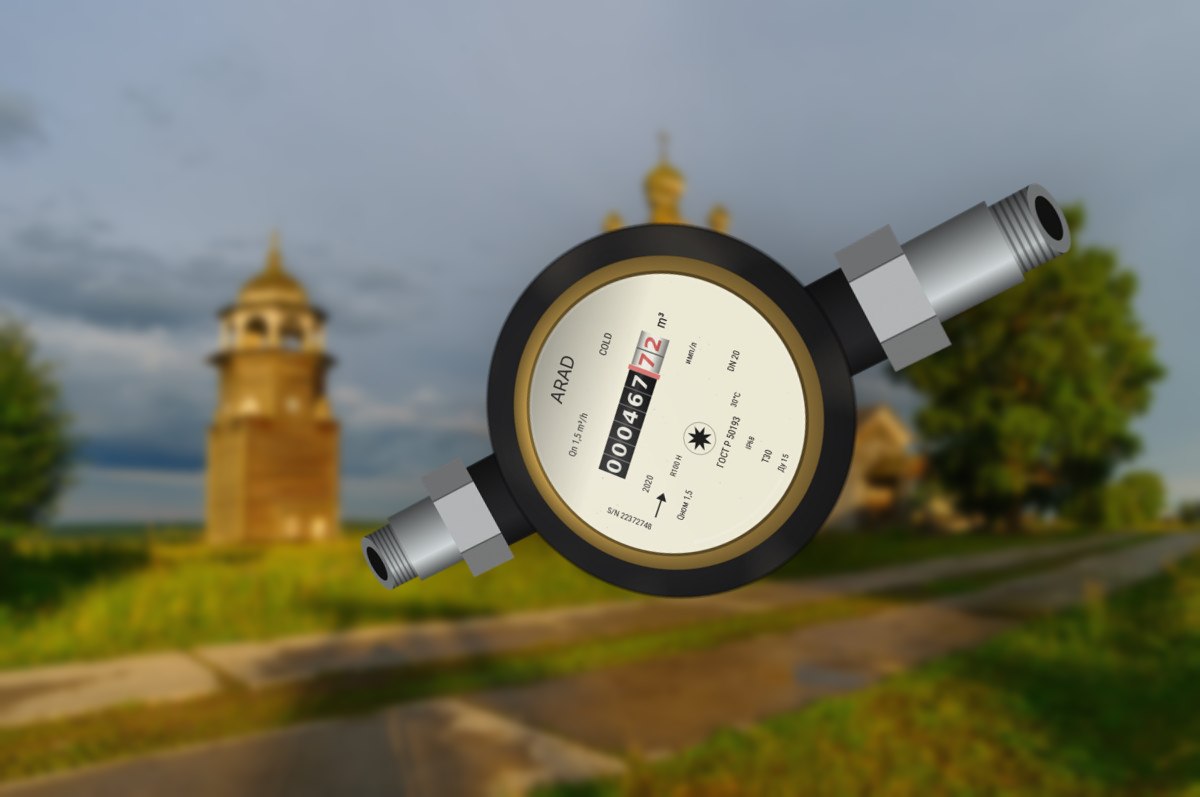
467.72
